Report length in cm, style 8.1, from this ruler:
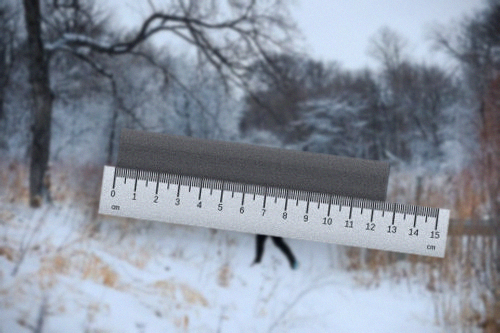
12.5
